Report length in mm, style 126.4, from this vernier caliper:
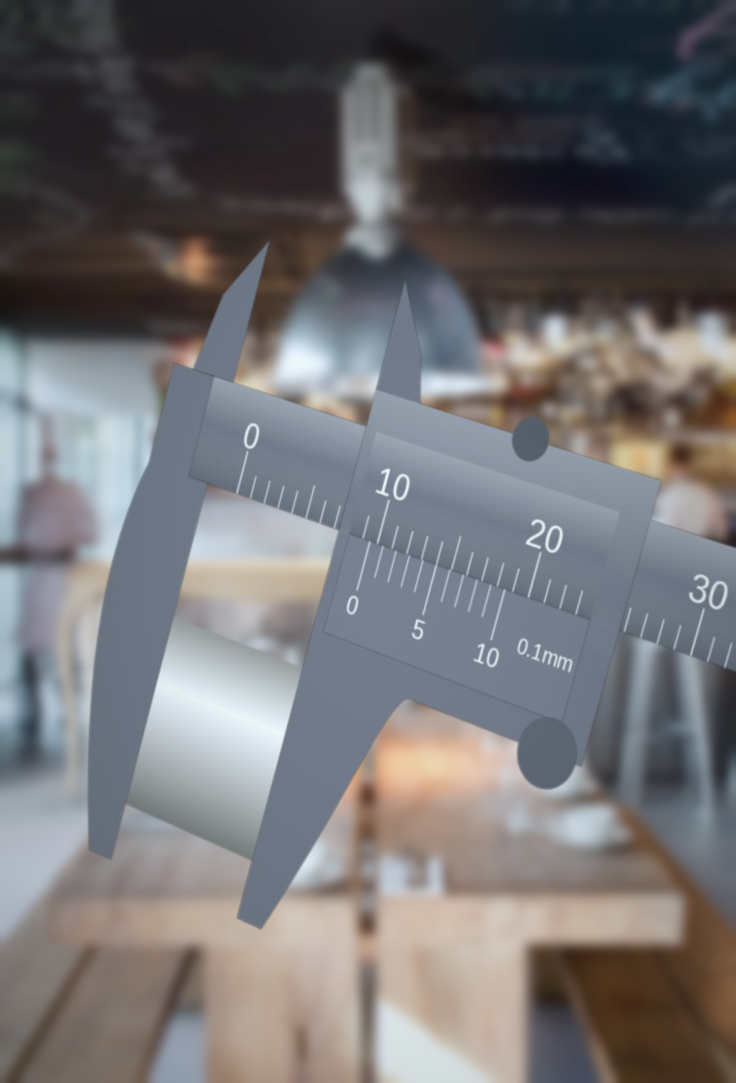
9.5
